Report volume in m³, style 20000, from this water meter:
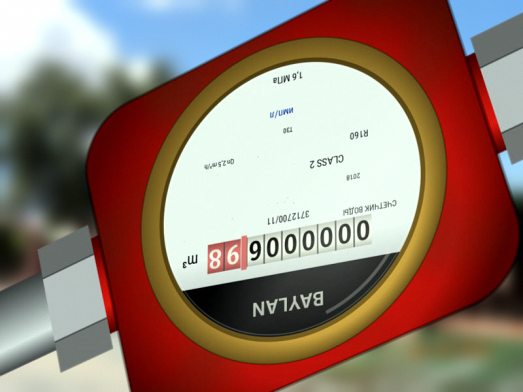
6.98
